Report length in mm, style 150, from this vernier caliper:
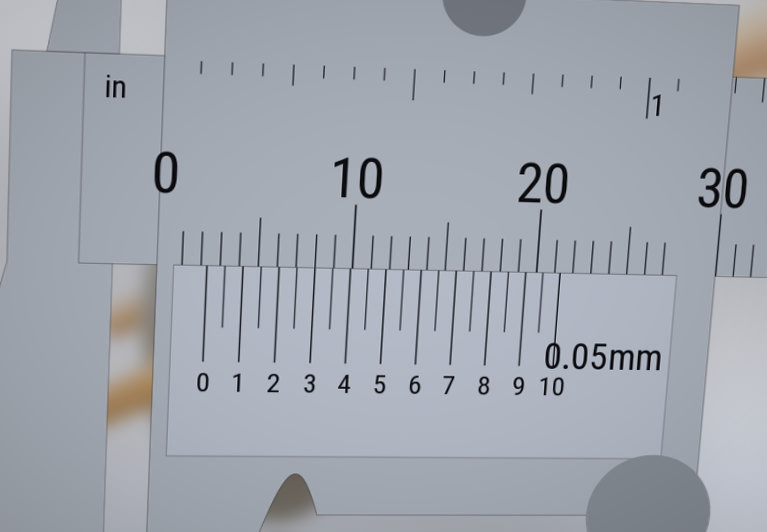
2.3
